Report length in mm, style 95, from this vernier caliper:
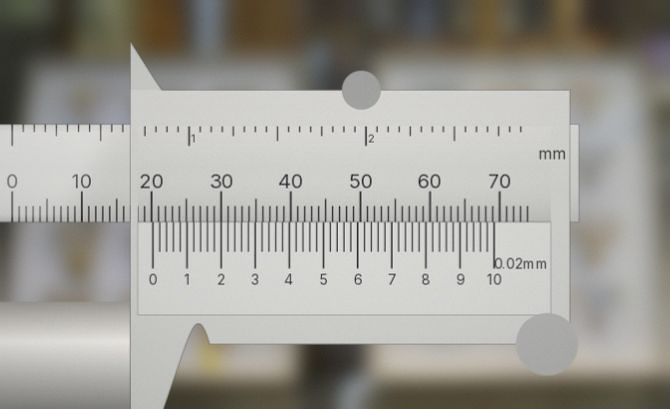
20.2
